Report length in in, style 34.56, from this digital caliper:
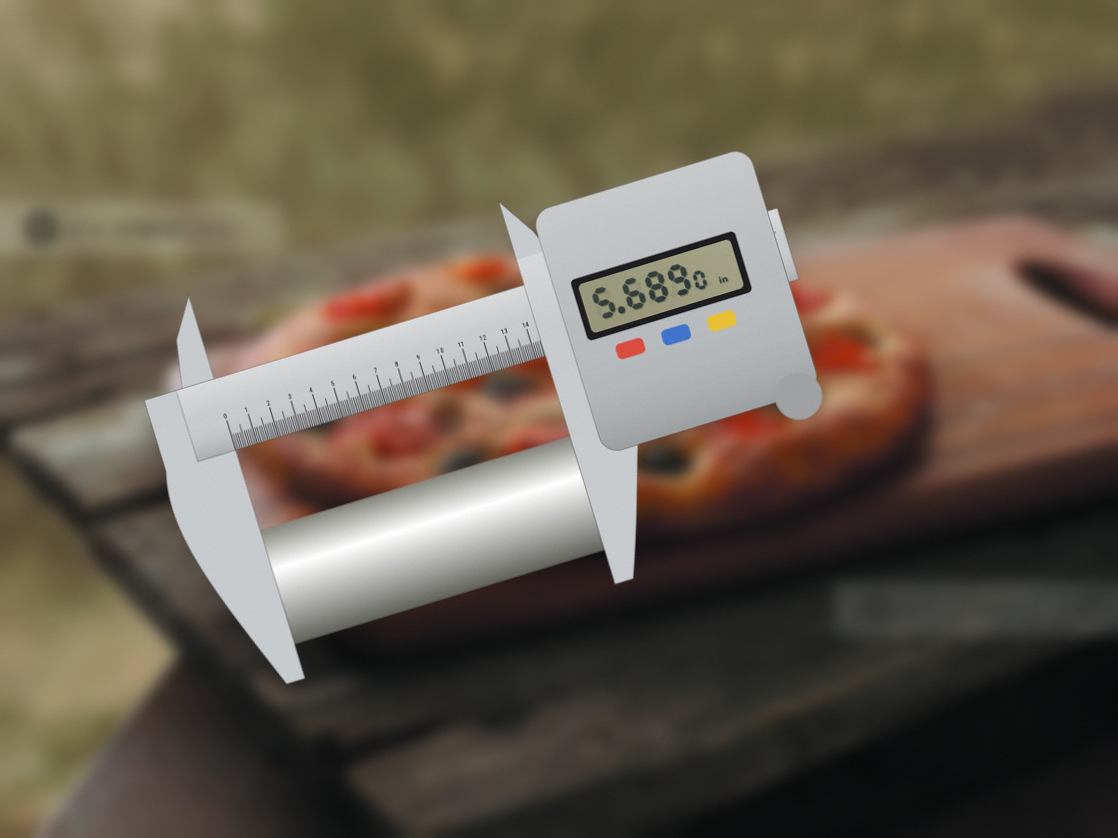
5.6890
